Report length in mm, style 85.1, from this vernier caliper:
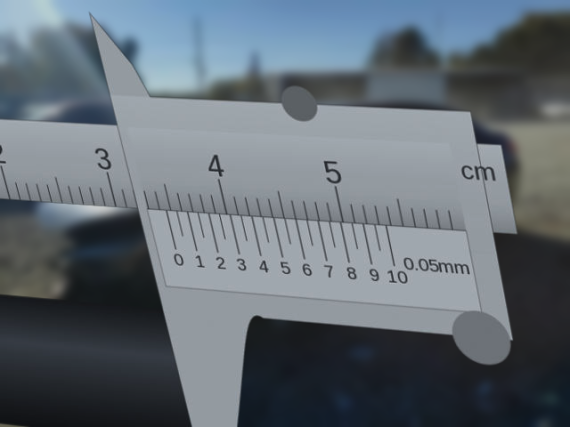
34.6
